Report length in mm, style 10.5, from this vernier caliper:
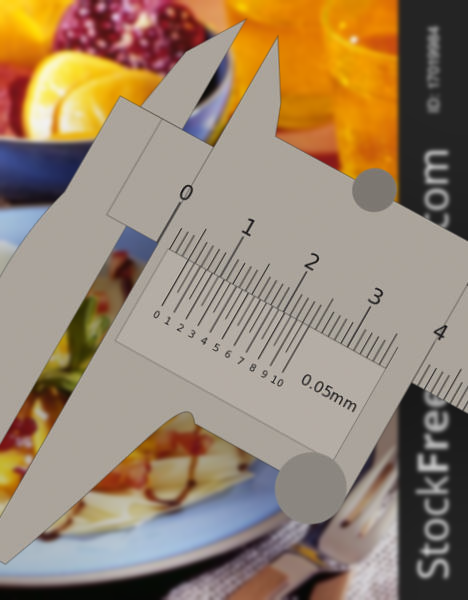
5.0
